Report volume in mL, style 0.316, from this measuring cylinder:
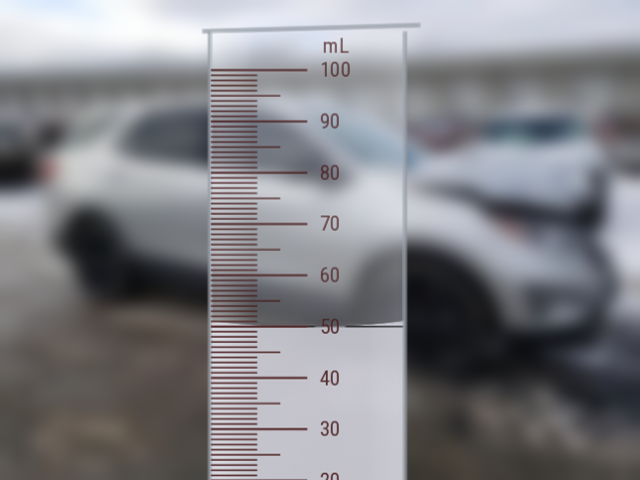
50
